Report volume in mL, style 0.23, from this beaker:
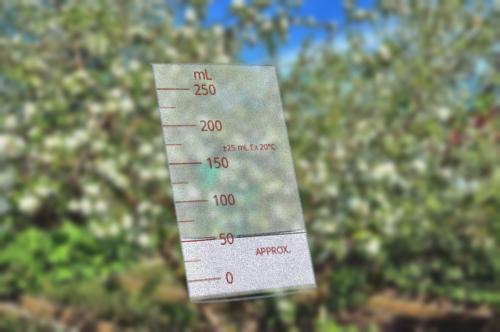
50
